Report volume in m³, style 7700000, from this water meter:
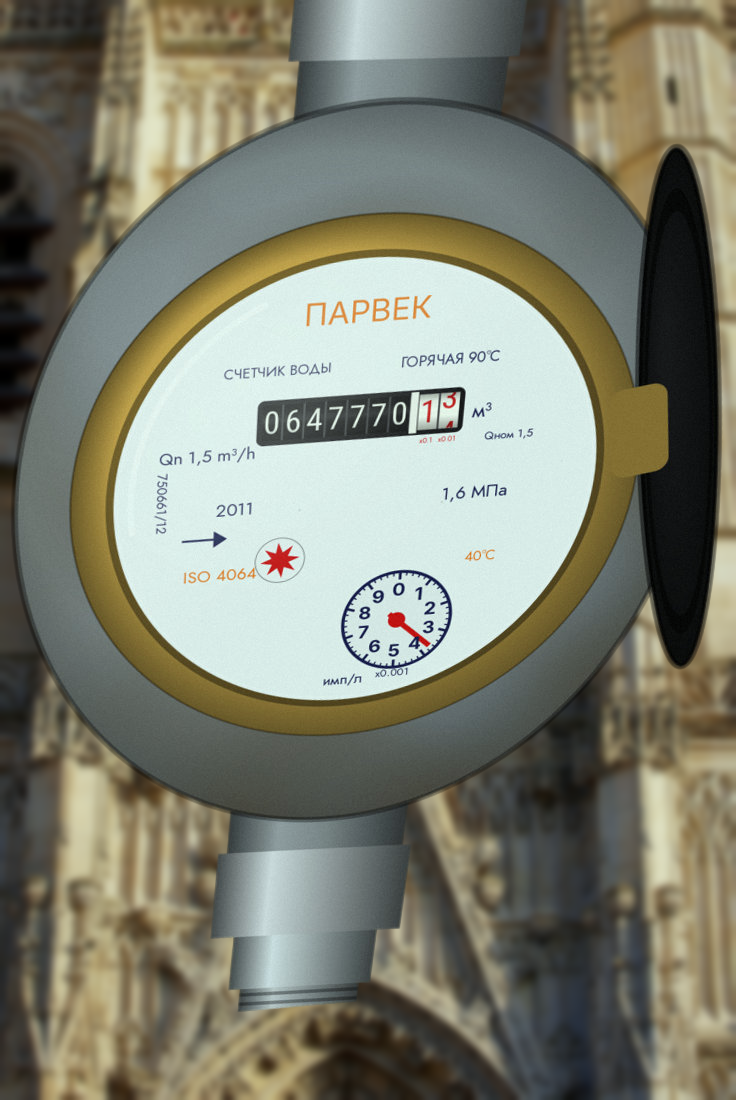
647770.133
